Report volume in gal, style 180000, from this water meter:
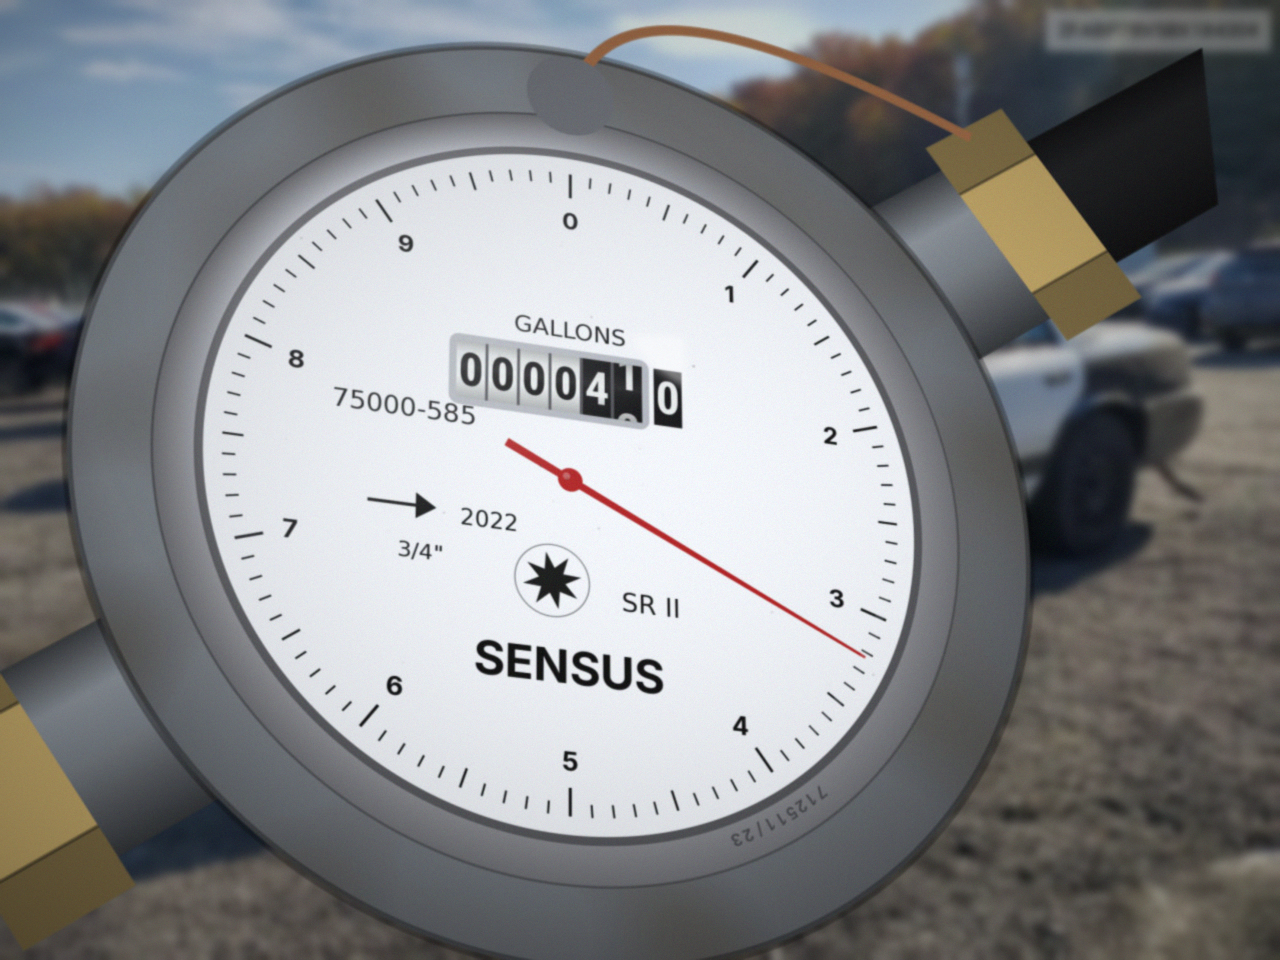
413.2
